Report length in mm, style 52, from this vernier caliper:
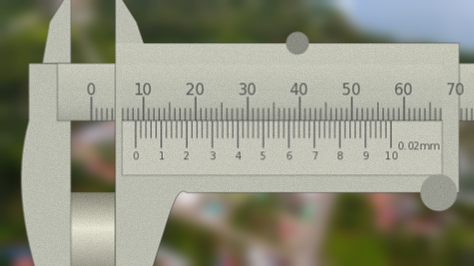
8.5
